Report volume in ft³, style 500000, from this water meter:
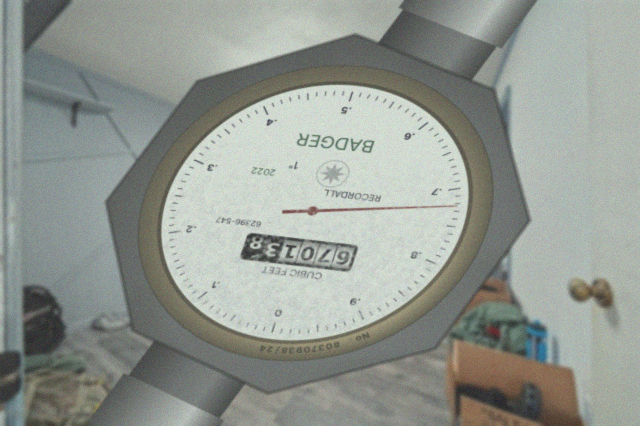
670137.72
